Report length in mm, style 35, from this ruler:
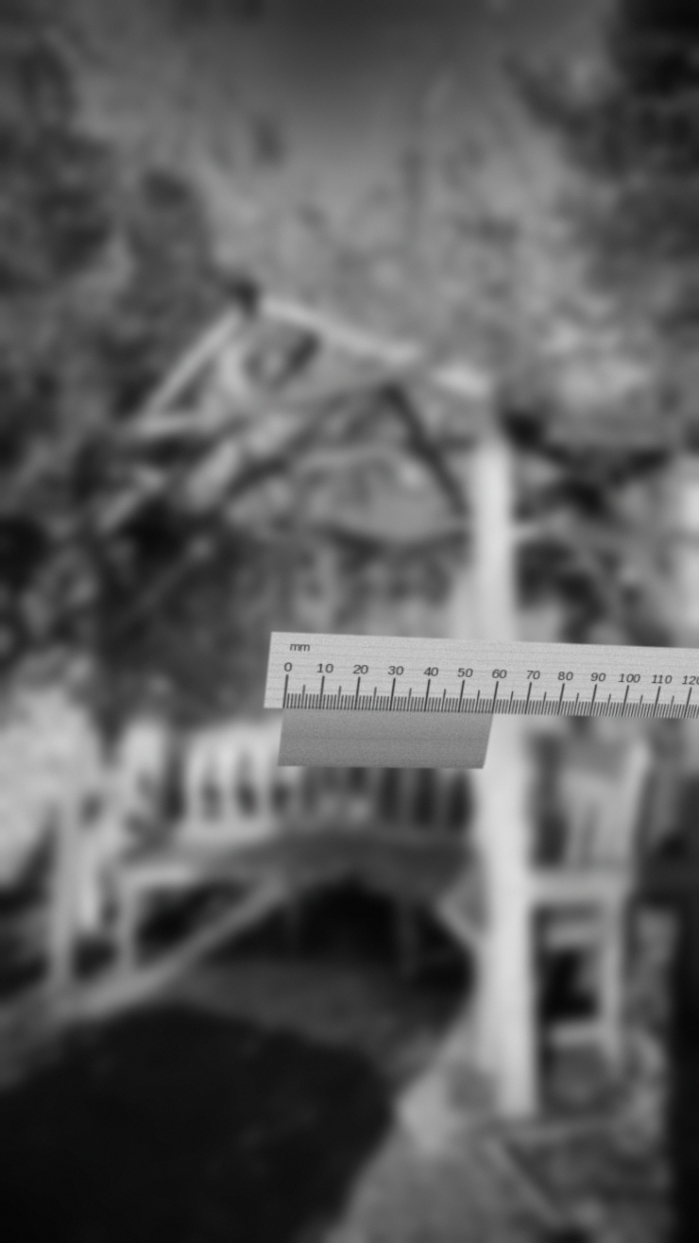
60
